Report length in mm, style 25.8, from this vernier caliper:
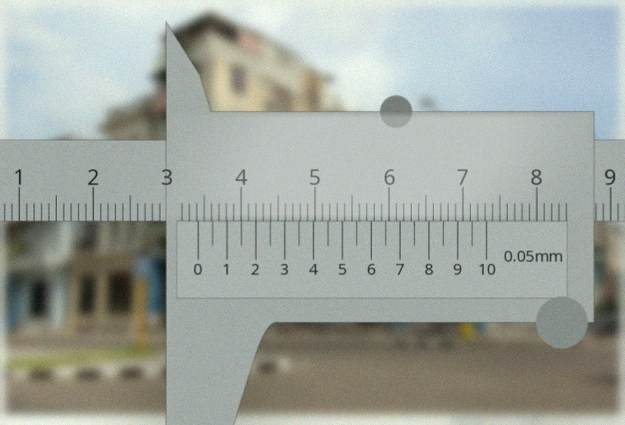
34.2
